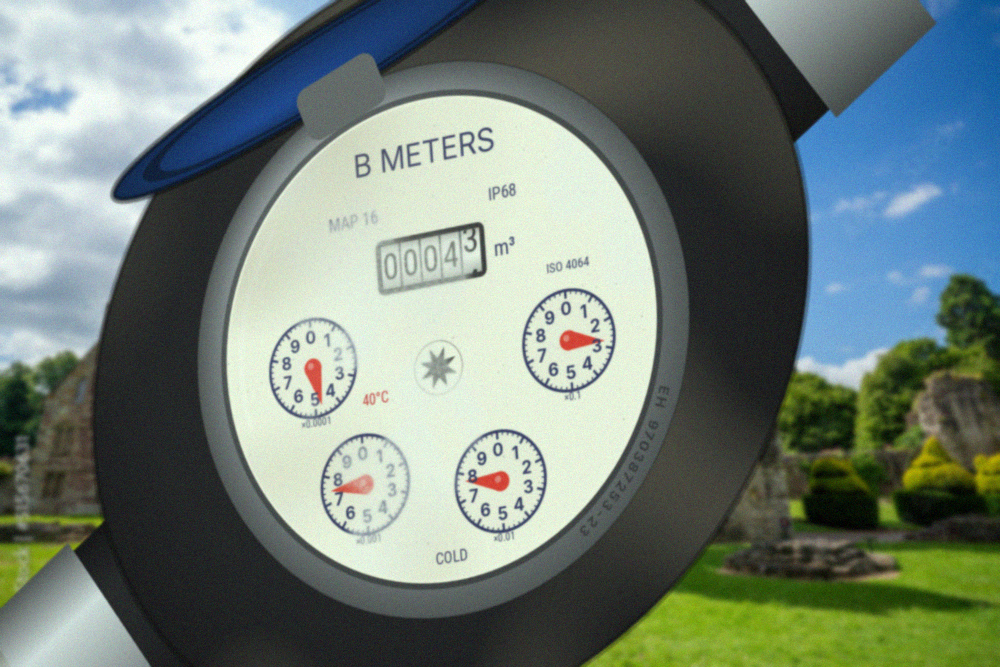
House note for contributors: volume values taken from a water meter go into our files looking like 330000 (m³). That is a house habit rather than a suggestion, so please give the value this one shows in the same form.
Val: 43.2774 (m³)
